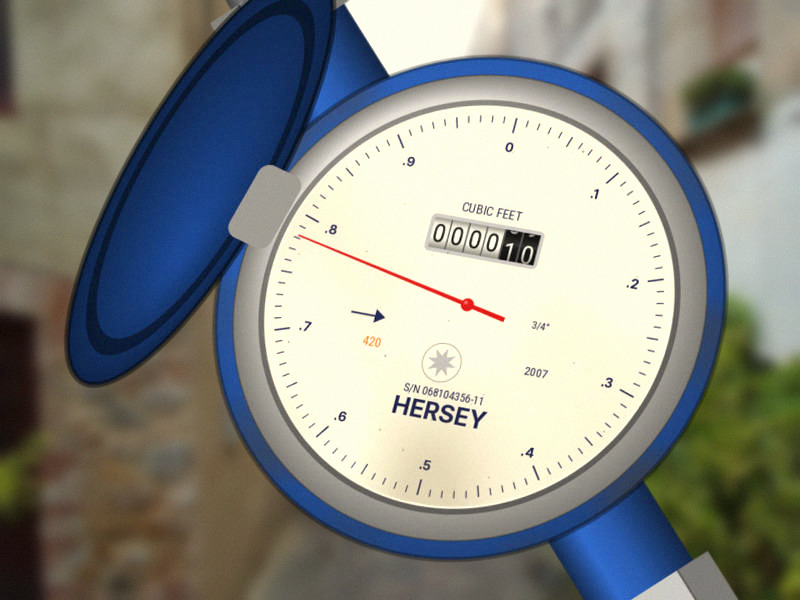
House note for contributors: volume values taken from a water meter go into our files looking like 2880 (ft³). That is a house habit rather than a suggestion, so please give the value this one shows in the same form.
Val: 9.78 (ft³)
